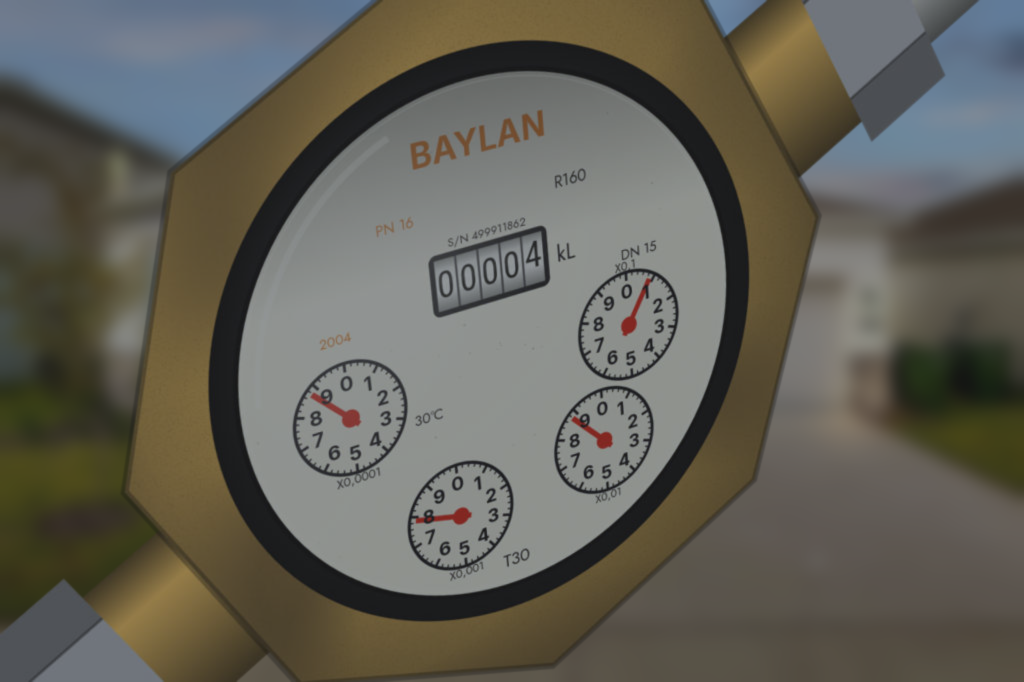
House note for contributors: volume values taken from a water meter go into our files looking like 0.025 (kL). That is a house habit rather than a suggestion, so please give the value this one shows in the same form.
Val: 4.0878 (kL)
